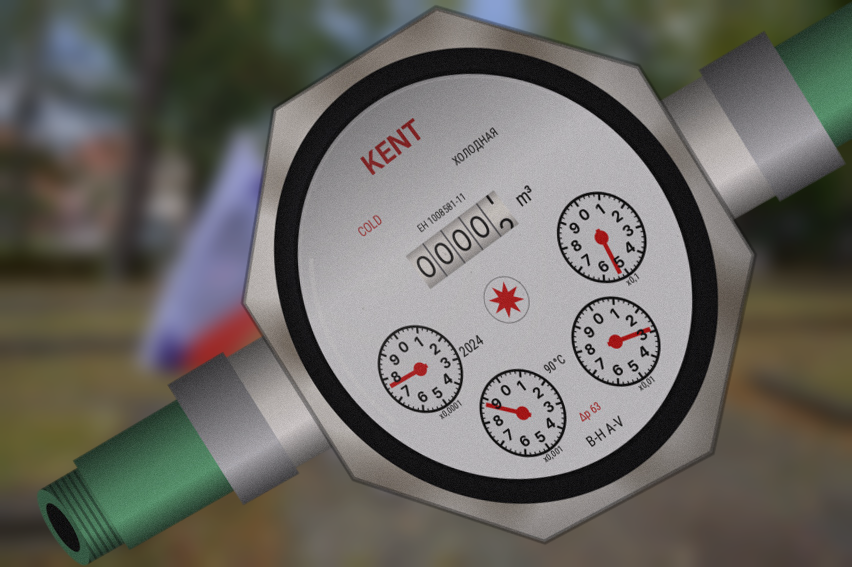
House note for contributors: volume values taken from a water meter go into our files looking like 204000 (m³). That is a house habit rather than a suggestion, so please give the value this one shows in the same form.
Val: 1.5287 (m³)
